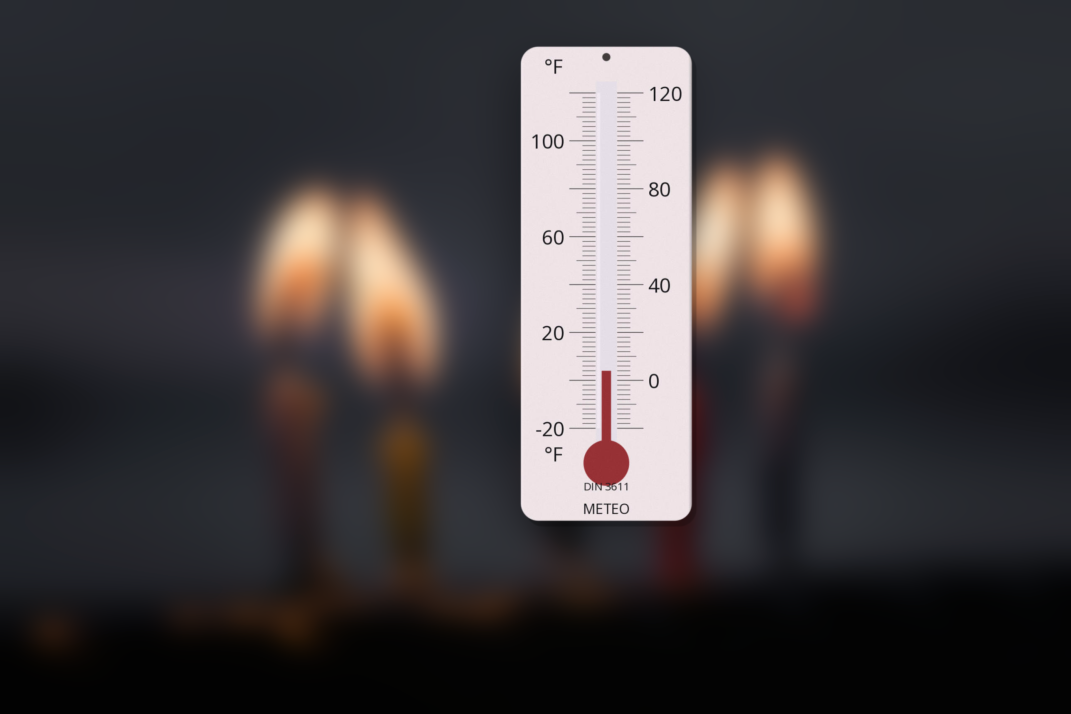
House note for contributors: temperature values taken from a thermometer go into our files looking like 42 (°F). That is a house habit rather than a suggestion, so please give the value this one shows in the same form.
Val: 4 (°F)
